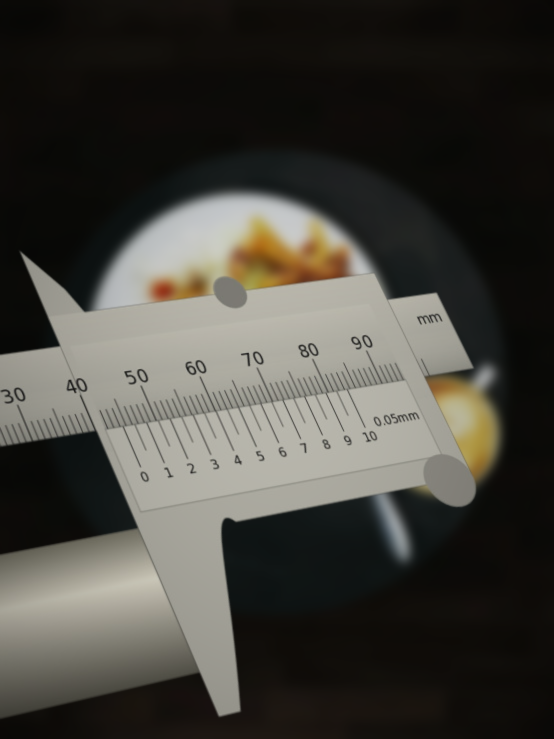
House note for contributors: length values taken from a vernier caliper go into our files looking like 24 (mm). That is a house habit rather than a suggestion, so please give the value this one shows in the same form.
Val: 44.5 (mm)
